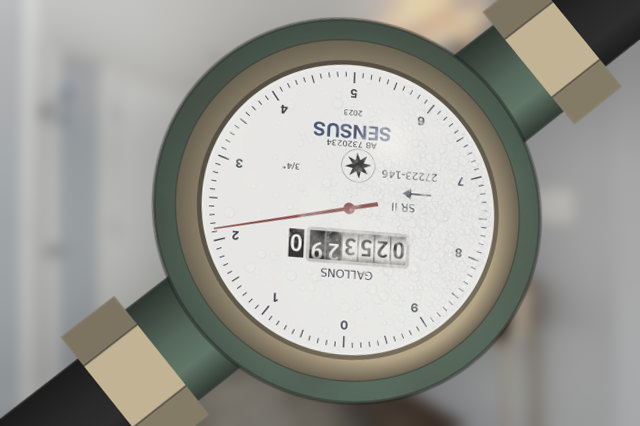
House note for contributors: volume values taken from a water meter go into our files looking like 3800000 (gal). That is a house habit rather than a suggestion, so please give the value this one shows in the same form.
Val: 253292.1 (gal)
